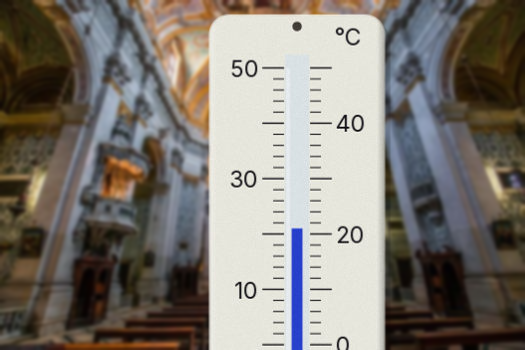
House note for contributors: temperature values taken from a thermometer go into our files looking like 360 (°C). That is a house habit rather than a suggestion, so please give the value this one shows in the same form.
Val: 21 (°C)
